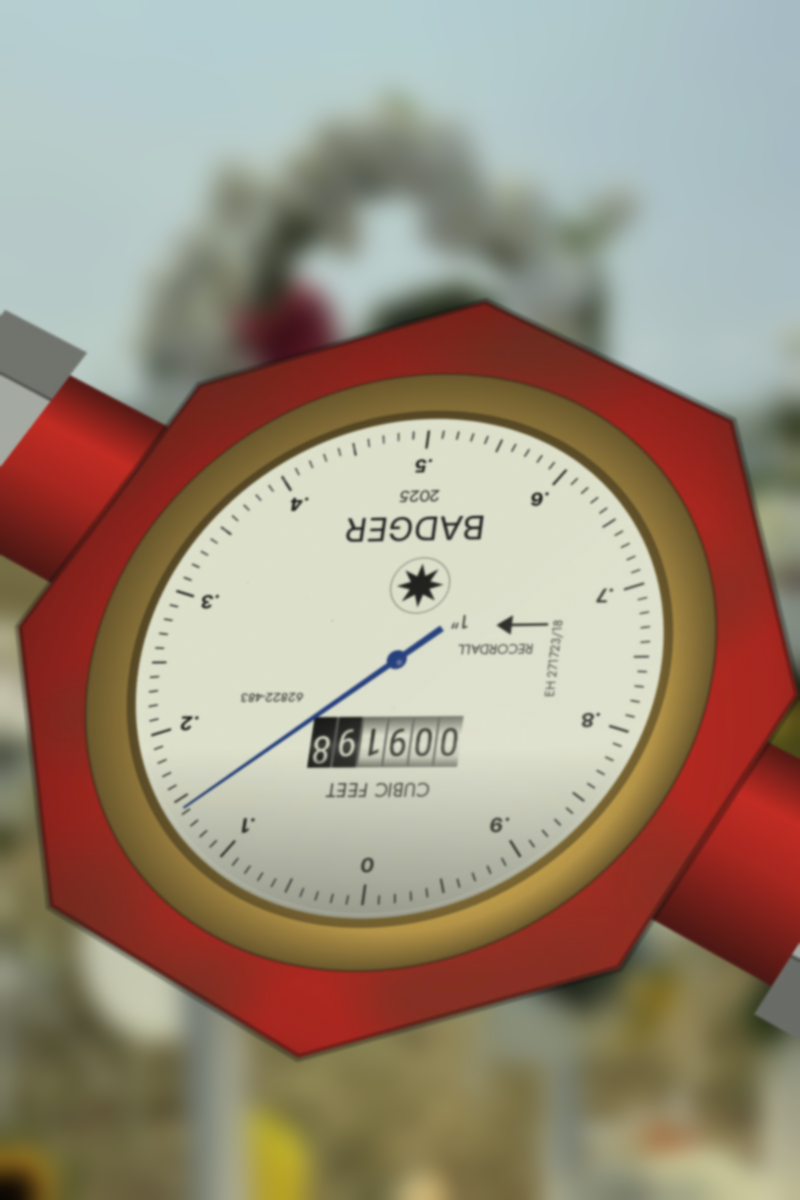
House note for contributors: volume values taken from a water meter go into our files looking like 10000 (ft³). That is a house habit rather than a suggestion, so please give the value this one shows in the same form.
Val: 9198.14 (ft³)
